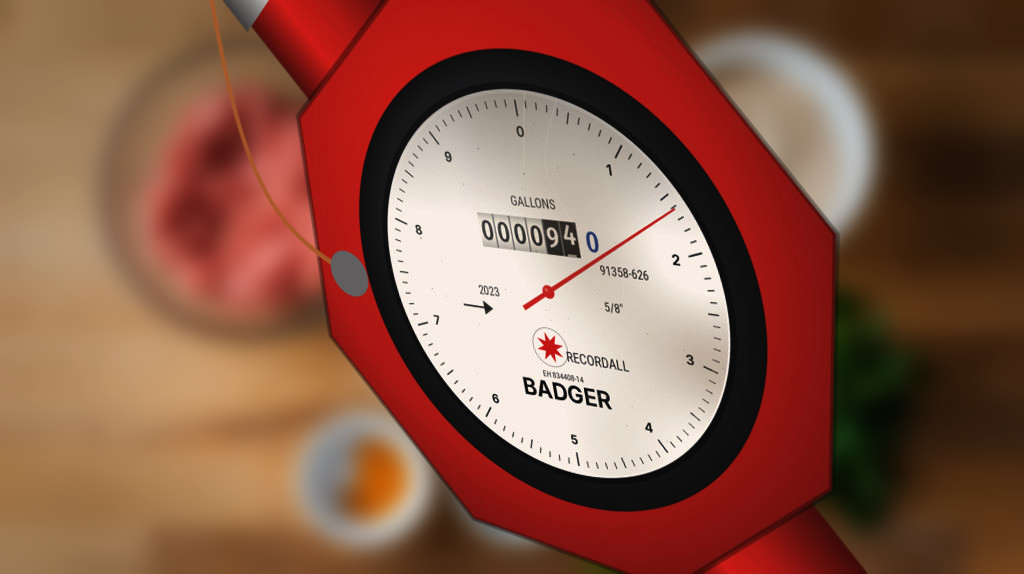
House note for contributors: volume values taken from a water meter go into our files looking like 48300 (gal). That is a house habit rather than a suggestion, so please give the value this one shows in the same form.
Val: 941.6 (gal)
